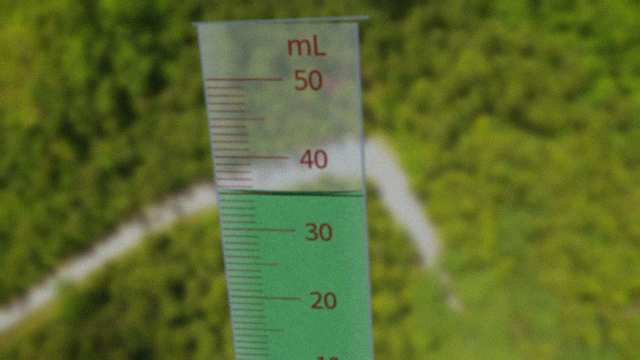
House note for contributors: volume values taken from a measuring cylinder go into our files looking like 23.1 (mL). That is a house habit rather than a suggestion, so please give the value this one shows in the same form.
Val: 35 (mL)
